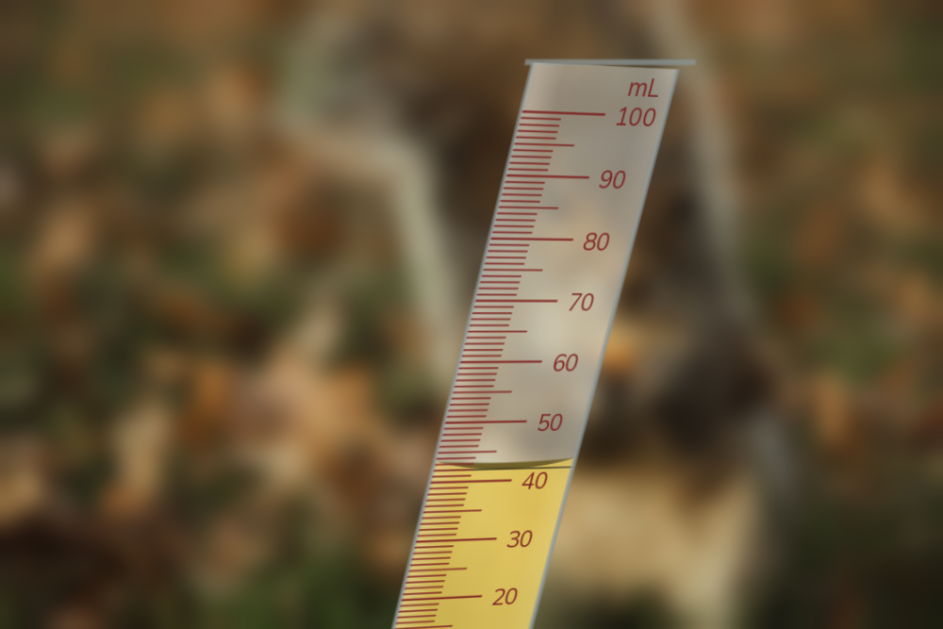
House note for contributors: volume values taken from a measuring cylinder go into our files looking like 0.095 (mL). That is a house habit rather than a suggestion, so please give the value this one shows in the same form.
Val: 42 (mL)
